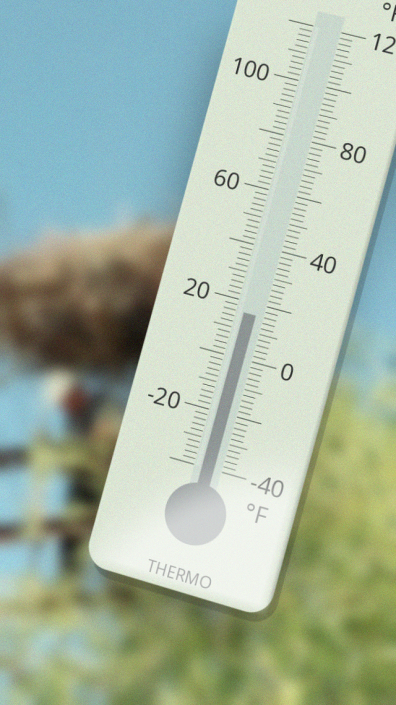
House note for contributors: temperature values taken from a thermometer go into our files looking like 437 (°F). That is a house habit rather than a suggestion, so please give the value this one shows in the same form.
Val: 16 (°F)
